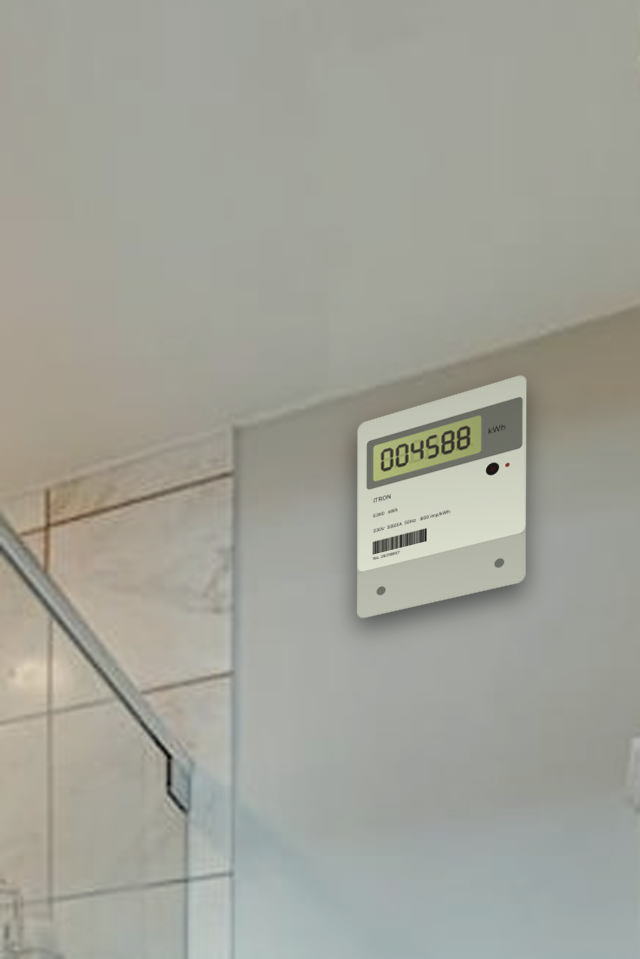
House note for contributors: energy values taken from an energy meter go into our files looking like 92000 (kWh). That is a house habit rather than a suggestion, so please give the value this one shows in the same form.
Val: 4588 (kWh)
